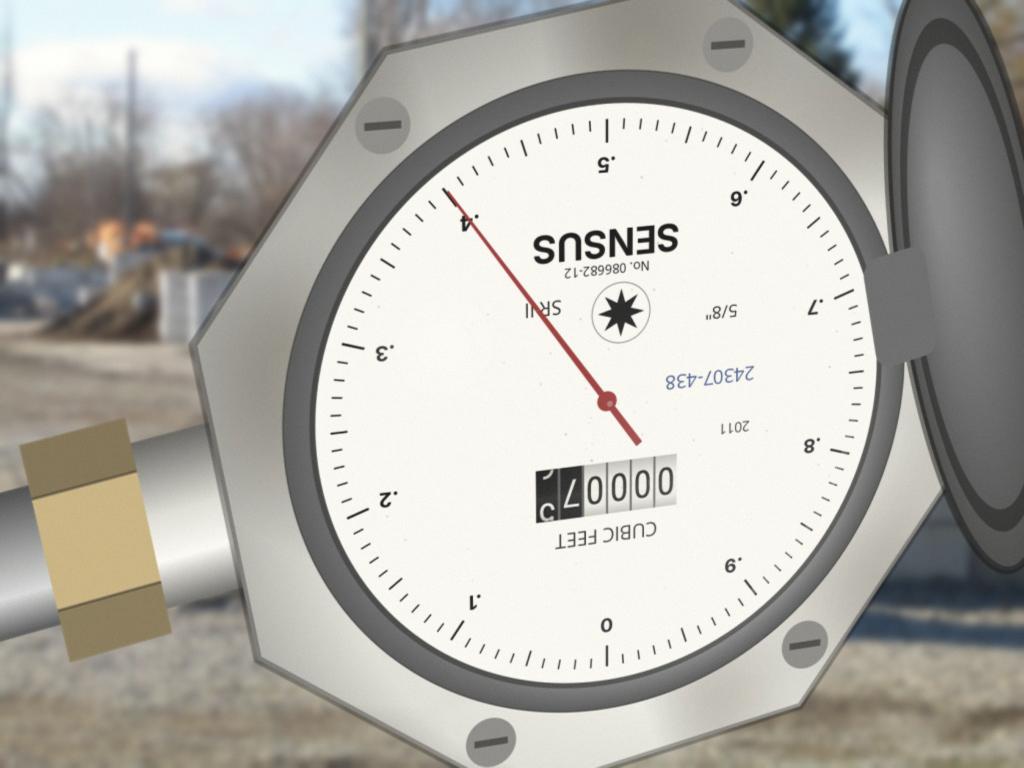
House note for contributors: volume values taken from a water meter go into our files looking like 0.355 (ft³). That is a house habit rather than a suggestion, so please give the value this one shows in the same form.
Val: 75.40 (ft³)
